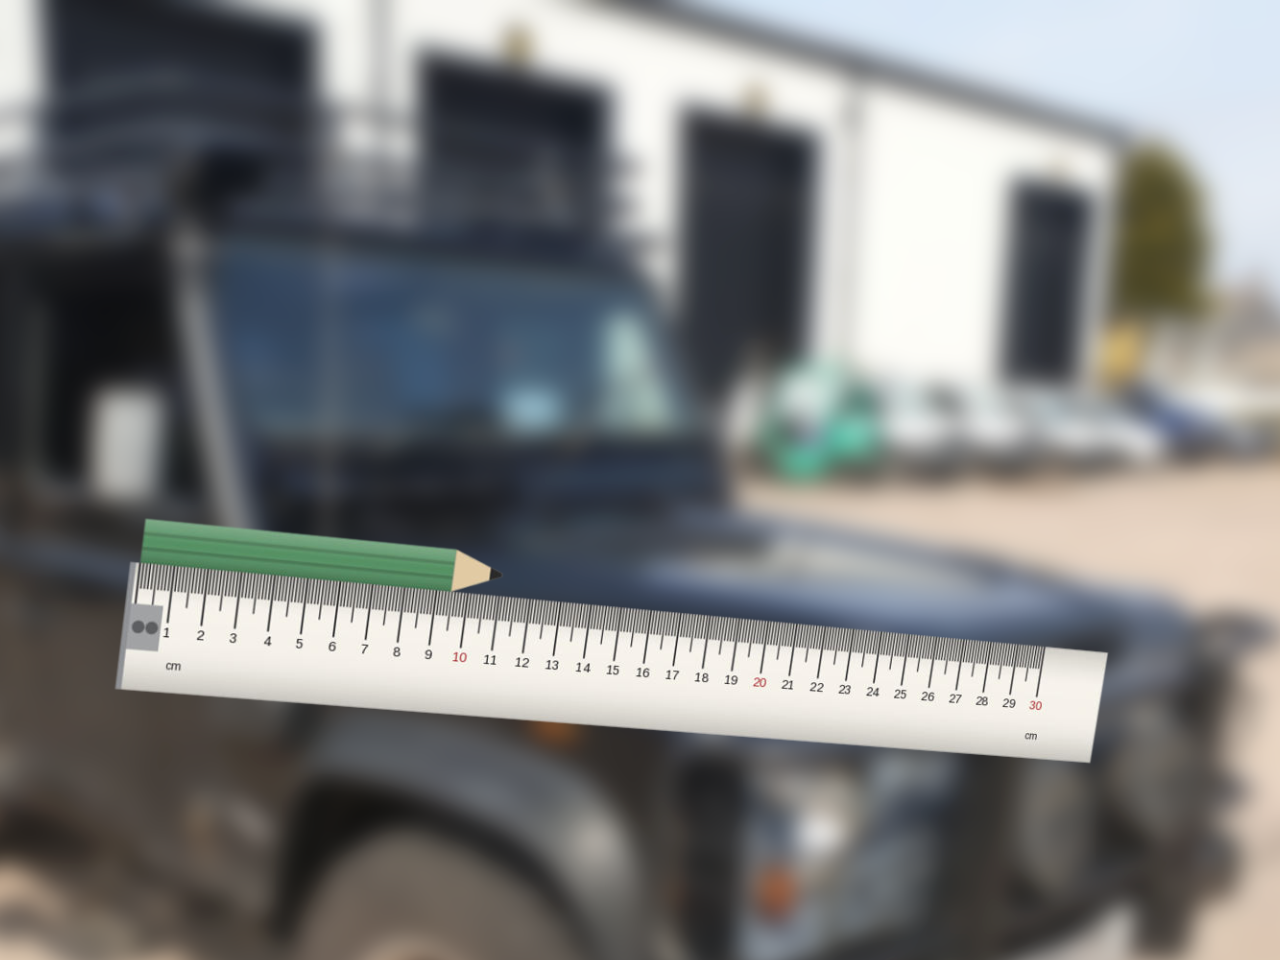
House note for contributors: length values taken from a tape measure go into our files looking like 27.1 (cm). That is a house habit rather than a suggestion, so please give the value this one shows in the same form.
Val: 11 (cm)
